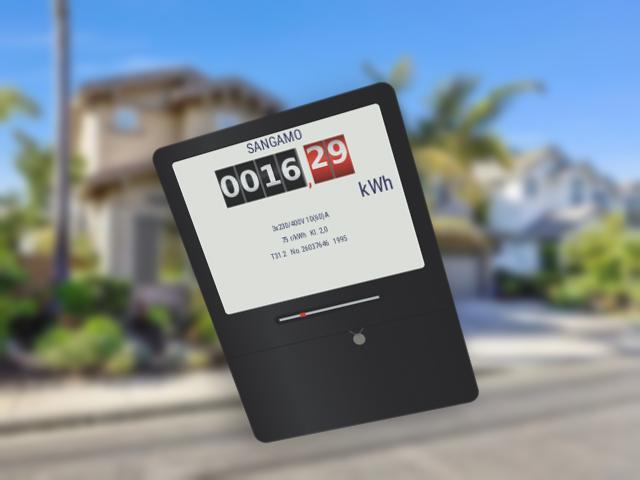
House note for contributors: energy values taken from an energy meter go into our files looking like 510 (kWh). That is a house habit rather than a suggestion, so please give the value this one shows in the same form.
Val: 16.29 (kWh)
